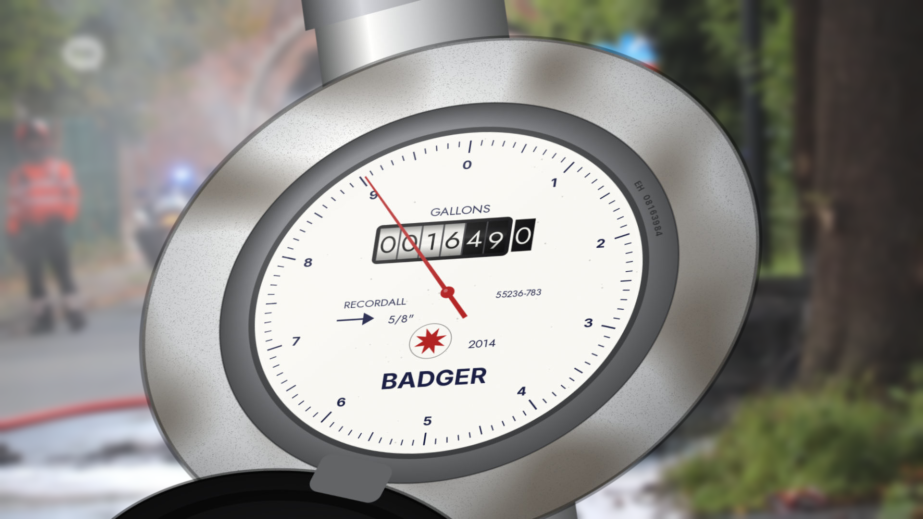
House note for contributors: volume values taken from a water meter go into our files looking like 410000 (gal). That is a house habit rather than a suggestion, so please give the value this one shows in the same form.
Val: 16489.0 (gal)
